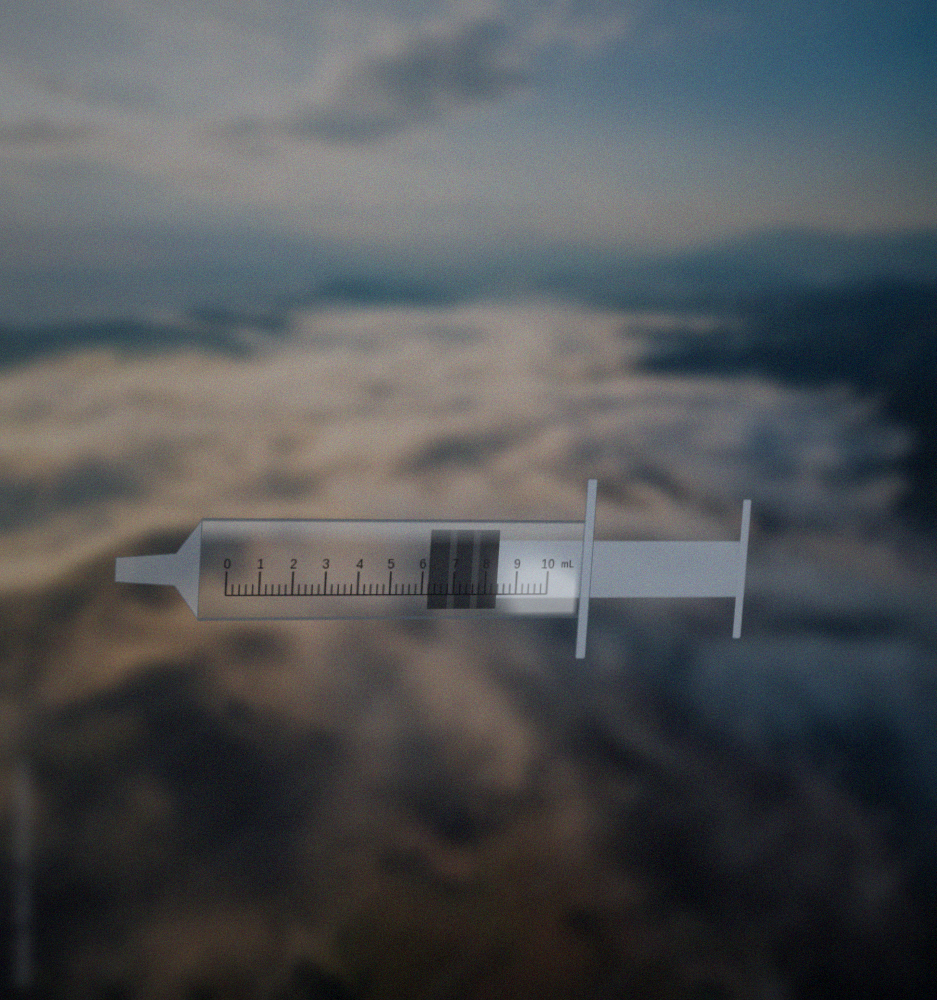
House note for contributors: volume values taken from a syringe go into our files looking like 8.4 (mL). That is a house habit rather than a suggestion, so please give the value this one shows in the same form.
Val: 6.2 (mL)
